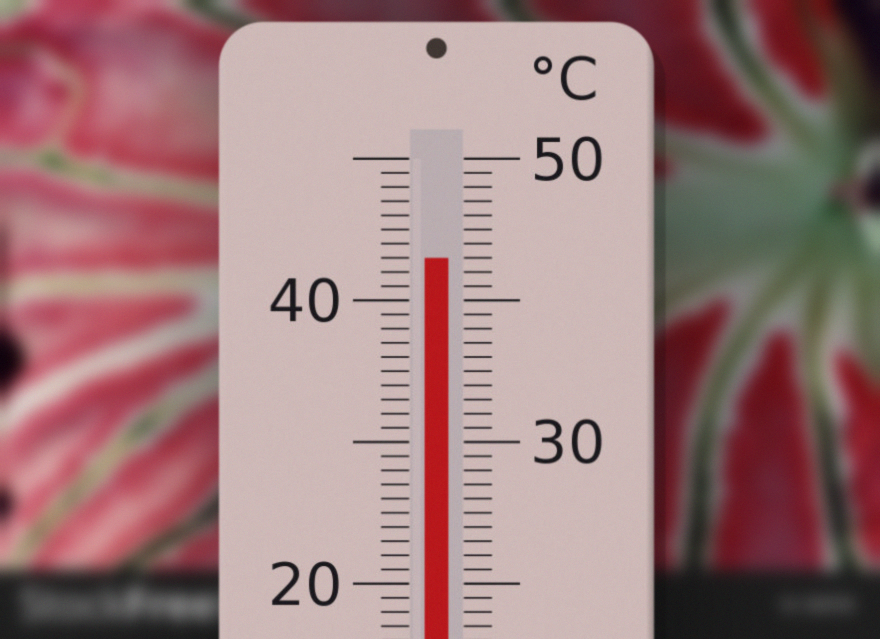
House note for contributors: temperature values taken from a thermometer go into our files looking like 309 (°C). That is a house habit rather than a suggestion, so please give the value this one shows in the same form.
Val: 43 (°C)
